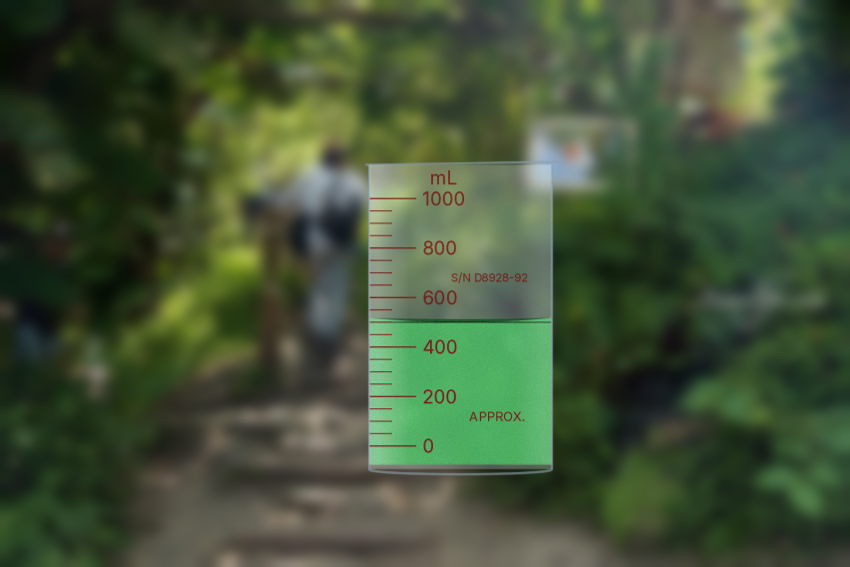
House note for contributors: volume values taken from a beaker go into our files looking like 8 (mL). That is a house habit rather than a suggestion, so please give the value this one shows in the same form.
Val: 500 (mL)
